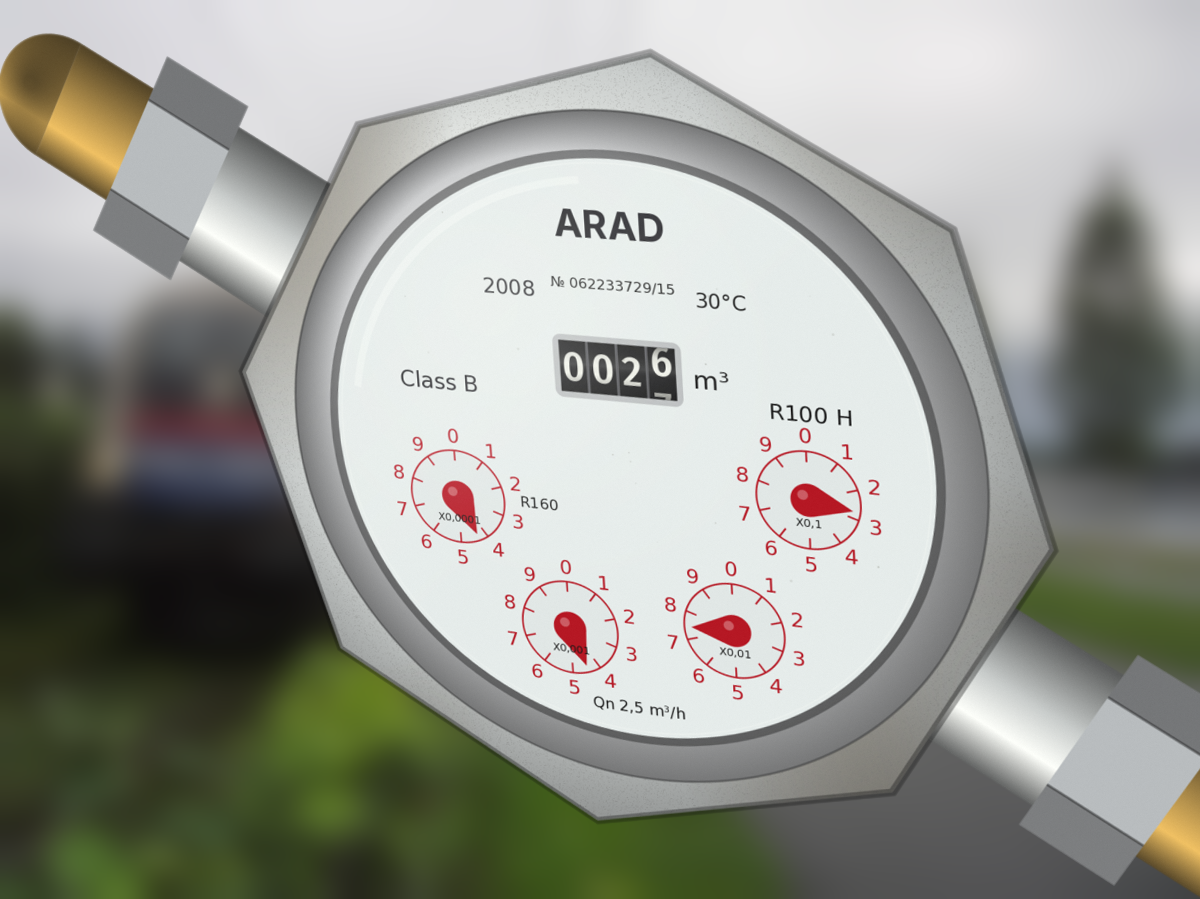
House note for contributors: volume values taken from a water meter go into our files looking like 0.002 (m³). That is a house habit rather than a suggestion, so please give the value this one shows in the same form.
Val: 26.2744 (m³)
